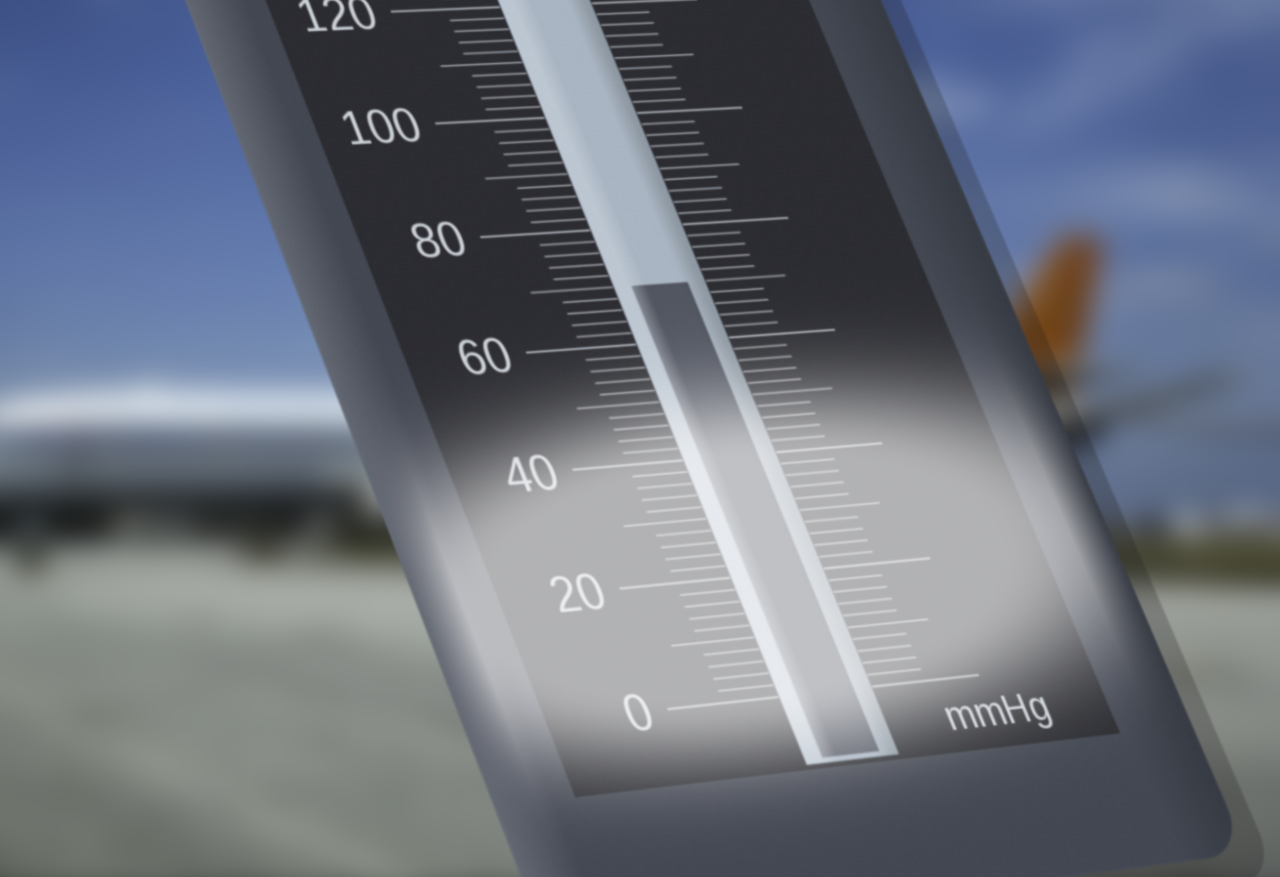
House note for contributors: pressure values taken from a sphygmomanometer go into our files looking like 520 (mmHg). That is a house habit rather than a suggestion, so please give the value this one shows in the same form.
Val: 70 (mmHg)
